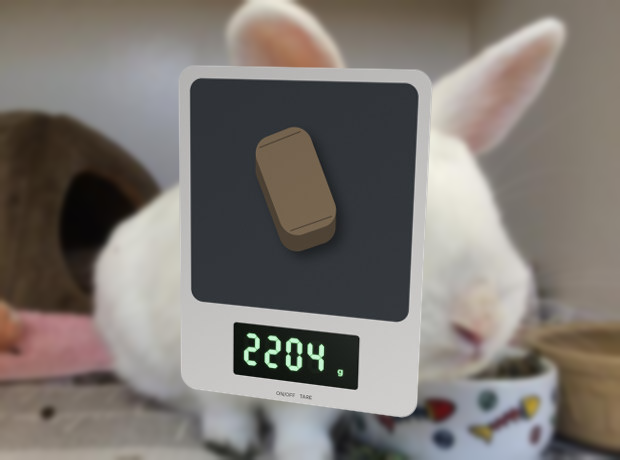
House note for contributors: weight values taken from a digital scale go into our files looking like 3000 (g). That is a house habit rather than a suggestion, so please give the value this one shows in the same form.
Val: 2204 (g)
